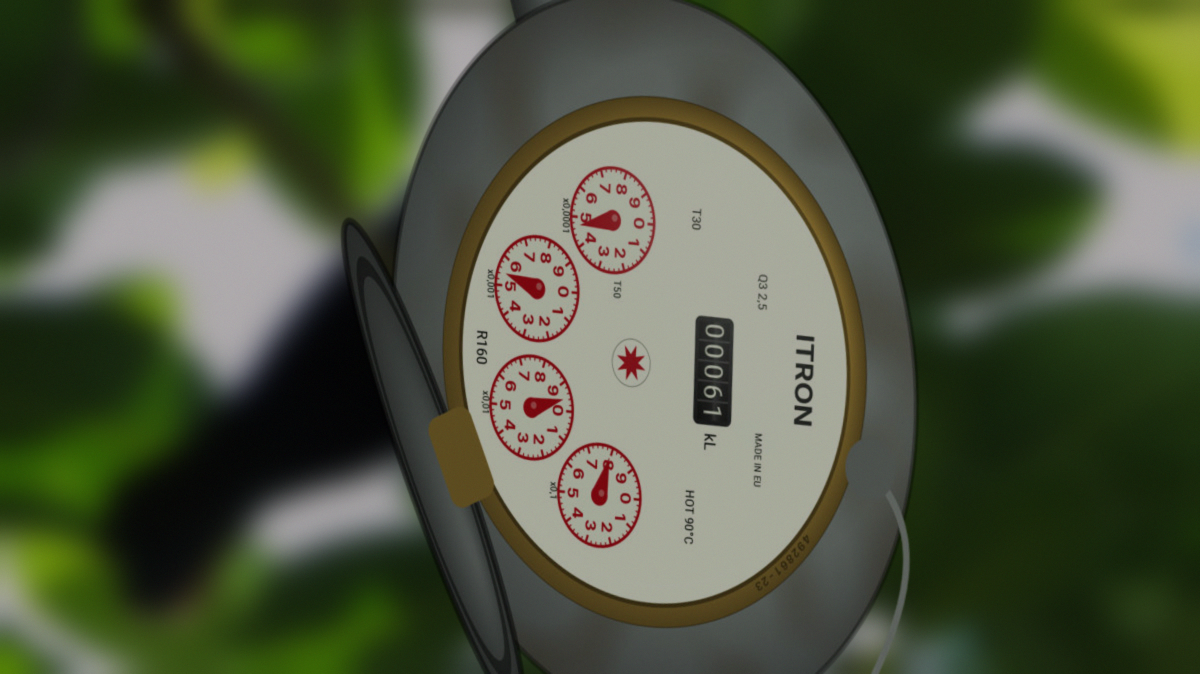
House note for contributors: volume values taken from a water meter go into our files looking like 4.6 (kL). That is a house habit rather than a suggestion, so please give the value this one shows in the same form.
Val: 61.7954 (kL)
